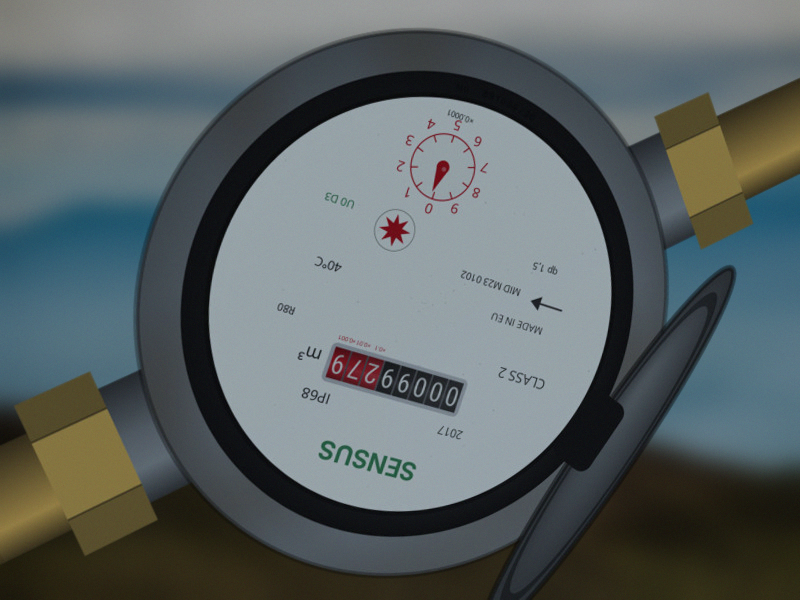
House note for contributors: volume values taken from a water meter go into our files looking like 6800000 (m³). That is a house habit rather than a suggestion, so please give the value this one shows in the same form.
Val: 99.2790 (m³)
